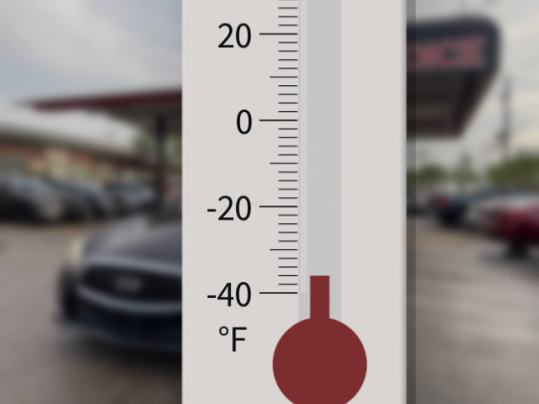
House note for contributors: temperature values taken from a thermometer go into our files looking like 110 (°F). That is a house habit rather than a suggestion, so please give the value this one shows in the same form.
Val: -36 (°F)
